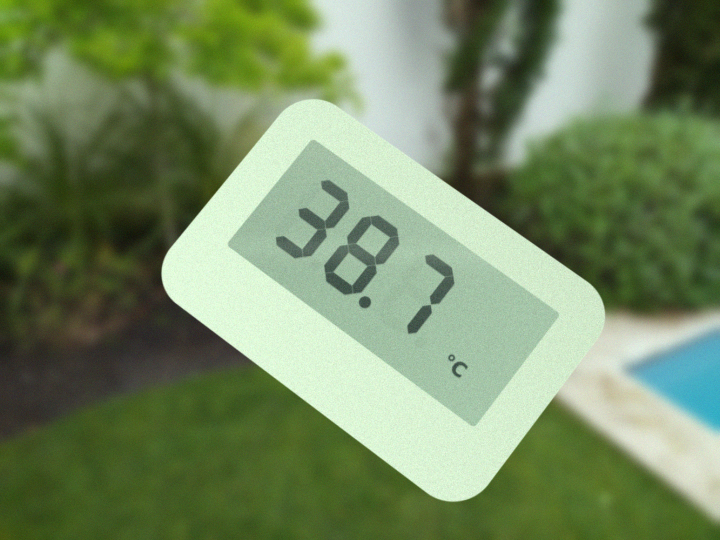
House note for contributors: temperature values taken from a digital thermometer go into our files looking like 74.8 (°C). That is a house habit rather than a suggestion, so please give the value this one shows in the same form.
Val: 38.7 (°C)
